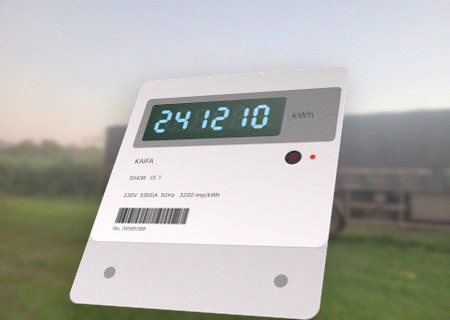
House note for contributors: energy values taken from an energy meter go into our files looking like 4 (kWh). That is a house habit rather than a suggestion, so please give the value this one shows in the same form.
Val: 241210 (kWh)
